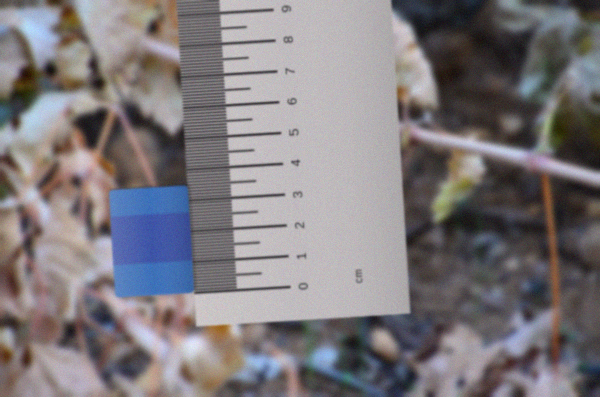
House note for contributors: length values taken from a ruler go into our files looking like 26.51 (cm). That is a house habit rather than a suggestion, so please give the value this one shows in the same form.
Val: 3.5 (cm)
